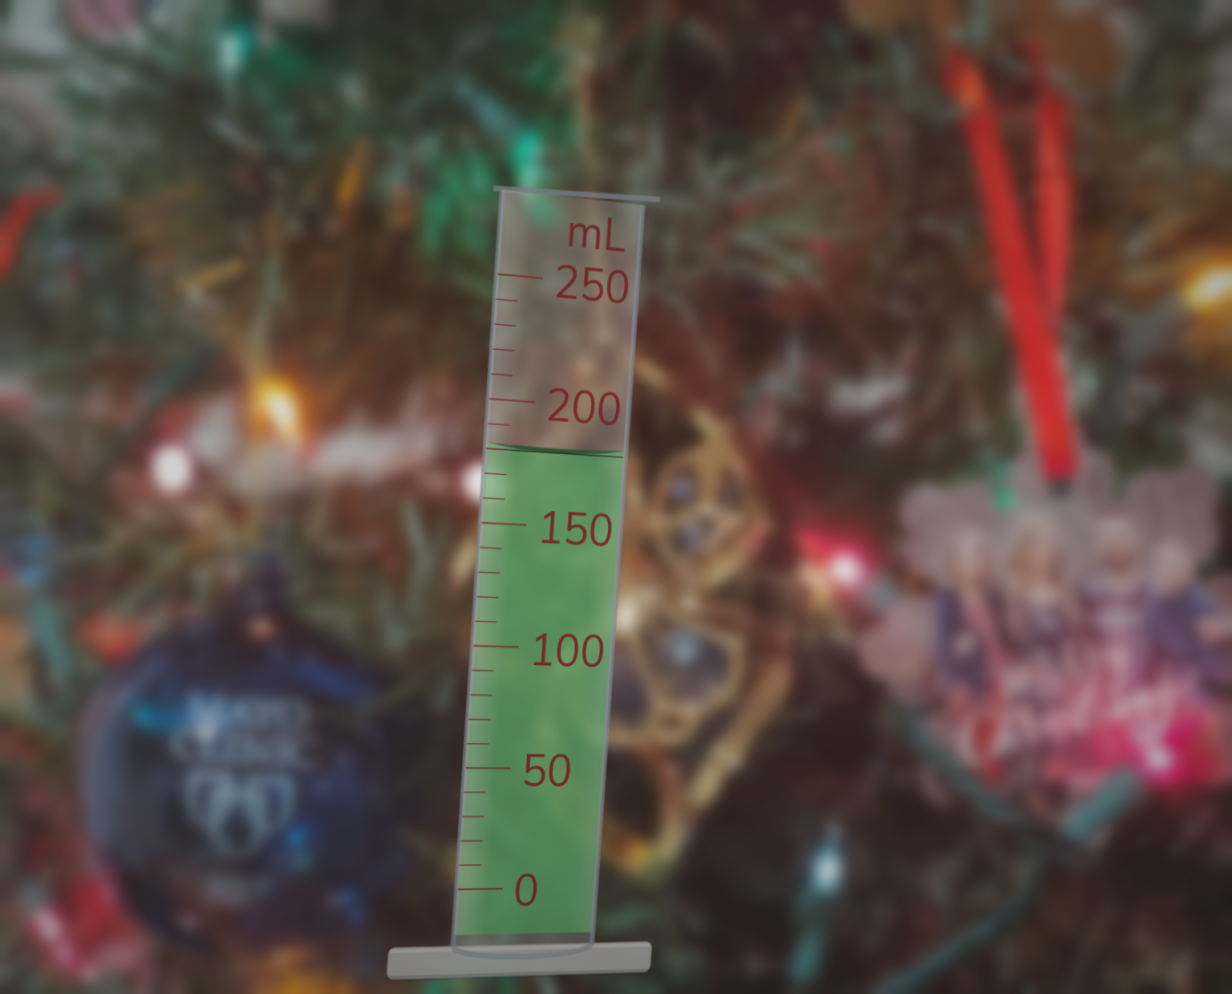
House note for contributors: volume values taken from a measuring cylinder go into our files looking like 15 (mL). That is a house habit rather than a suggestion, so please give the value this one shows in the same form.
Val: 180 (mL)
